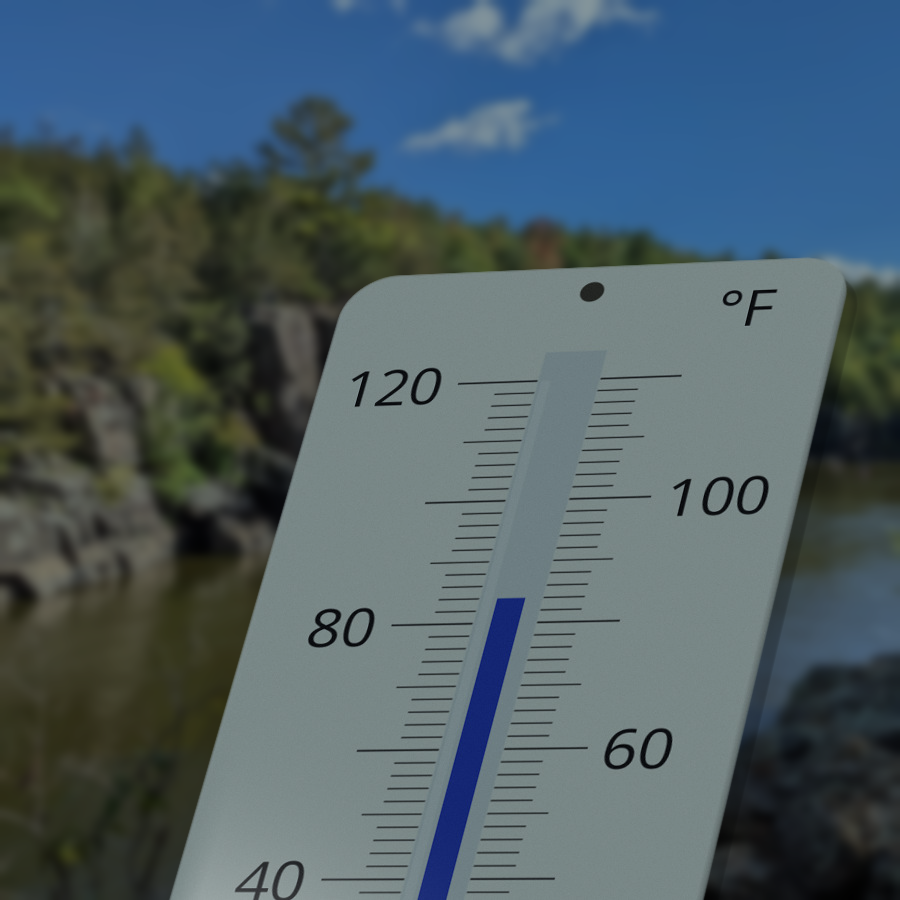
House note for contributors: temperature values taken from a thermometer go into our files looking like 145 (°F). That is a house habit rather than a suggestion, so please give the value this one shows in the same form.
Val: 84 (°F)
